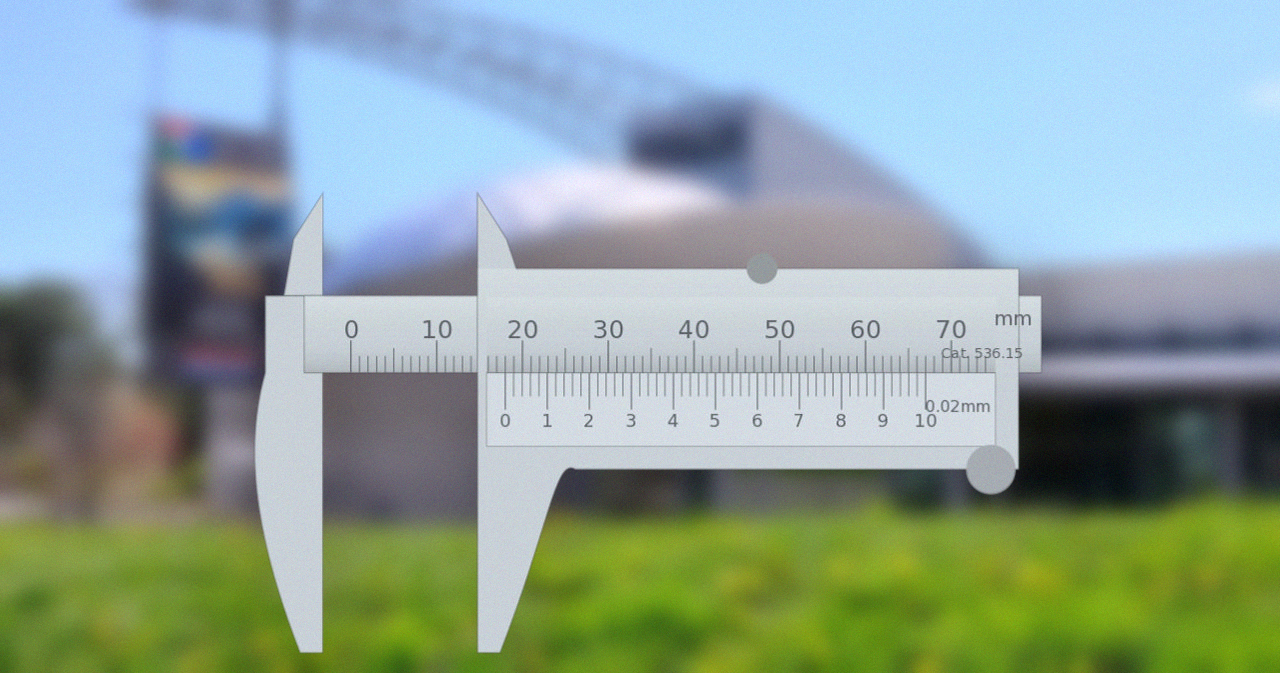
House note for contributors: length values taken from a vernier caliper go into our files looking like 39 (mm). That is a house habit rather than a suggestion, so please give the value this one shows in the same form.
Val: 18.0 (mm)
